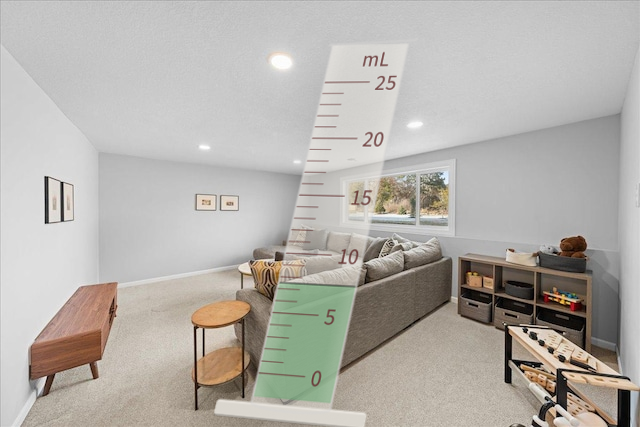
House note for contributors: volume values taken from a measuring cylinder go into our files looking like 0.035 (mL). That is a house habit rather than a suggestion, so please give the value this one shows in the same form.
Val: 7.5 (mL)
